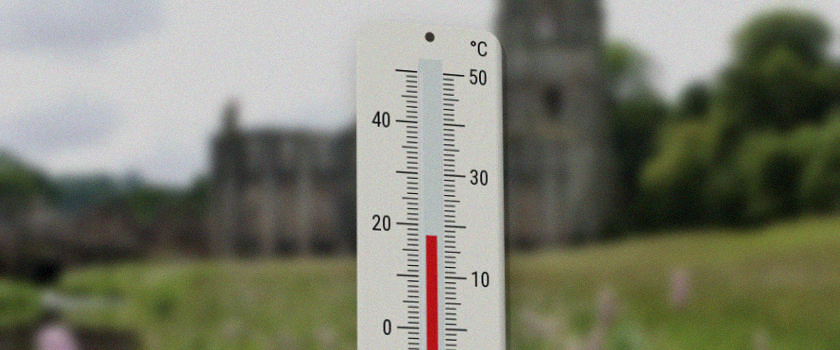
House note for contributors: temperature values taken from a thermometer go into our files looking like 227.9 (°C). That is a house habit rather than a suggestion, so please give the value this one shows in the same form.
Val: 18 (°C)
